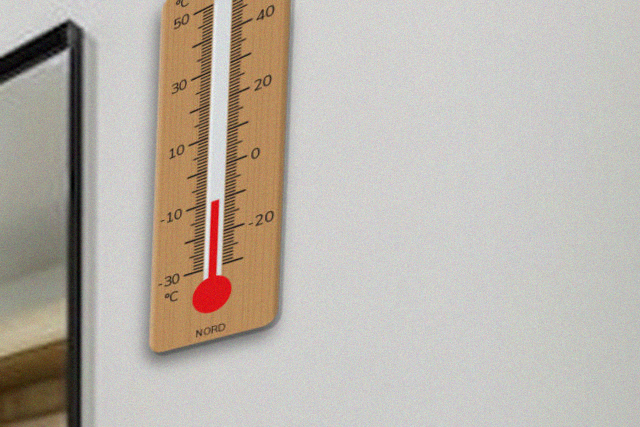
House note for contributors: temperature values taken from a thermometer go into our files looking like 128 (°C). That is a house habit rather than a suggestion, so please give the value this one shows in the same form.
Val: -10 (°C)
